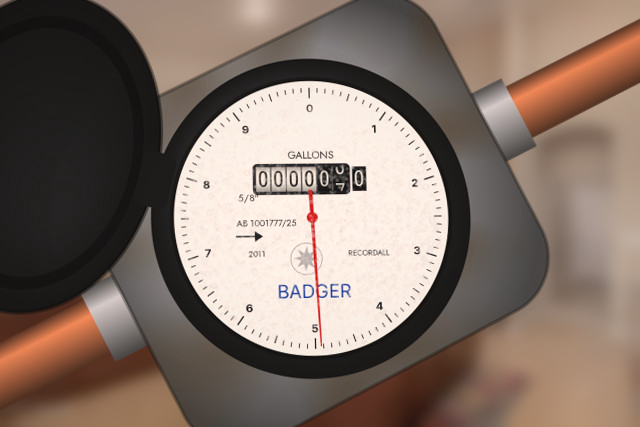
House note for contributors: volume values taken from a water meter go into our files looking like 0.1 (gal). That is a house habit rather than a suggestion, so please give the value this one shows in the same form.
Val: 64.9 (gal)
